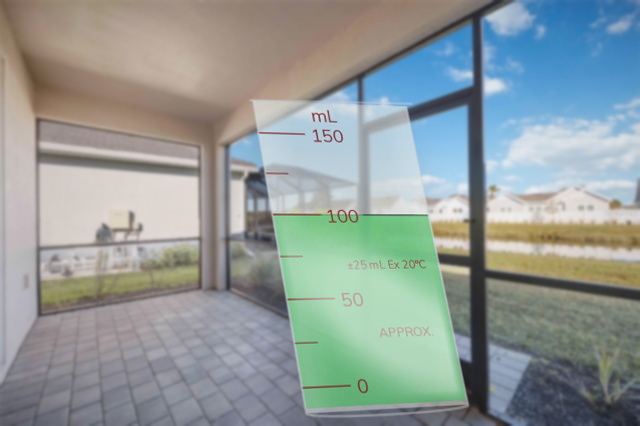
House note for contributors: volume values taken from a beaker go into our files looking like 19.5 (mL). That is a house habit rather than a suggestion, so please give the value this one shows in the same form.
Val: 100 (mL)
